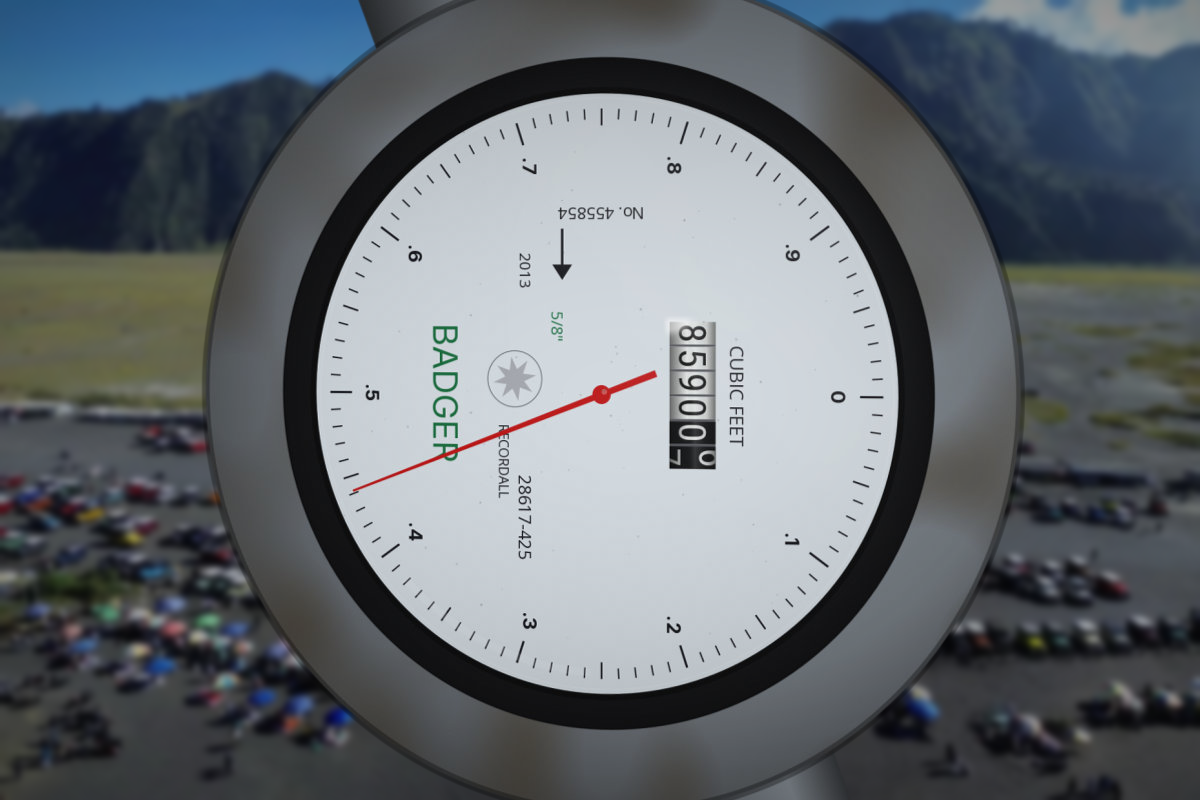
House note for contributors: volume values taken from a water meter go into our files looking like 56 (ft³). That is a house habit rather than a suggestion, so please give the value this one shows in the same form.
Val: 859006.44 (ft³)
